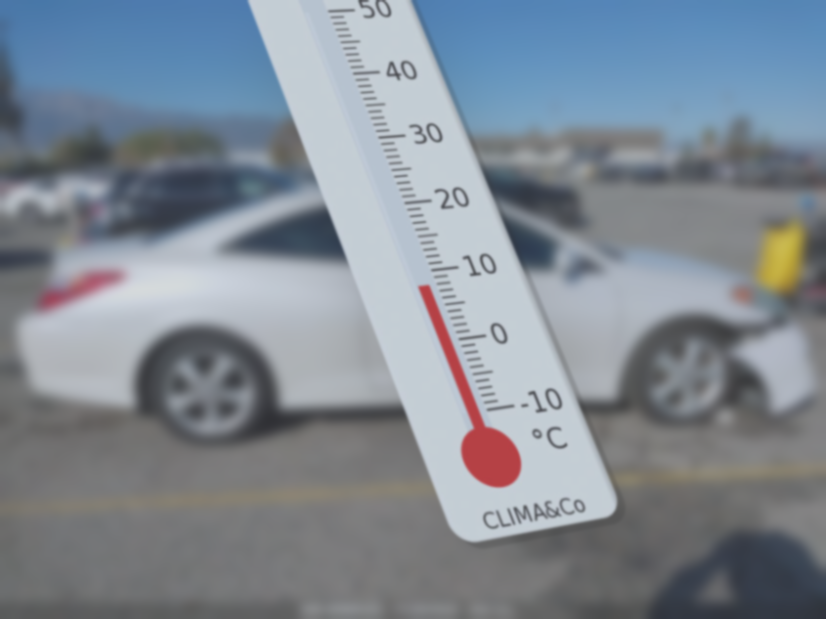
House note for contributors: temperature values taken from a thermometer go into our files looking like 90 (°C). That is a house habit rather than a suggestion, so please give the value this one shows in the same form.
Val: 8 (°C)
